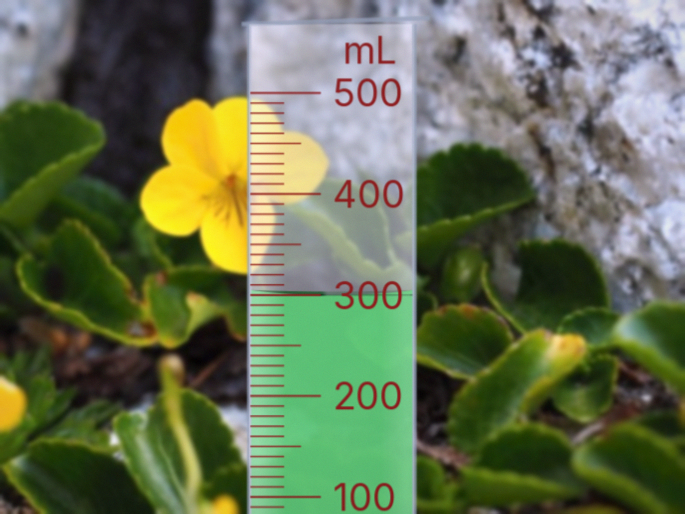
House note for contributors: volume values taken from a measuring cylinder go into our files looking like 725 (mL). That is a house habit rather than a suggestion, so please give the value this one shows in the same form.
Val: 300 (mL)
